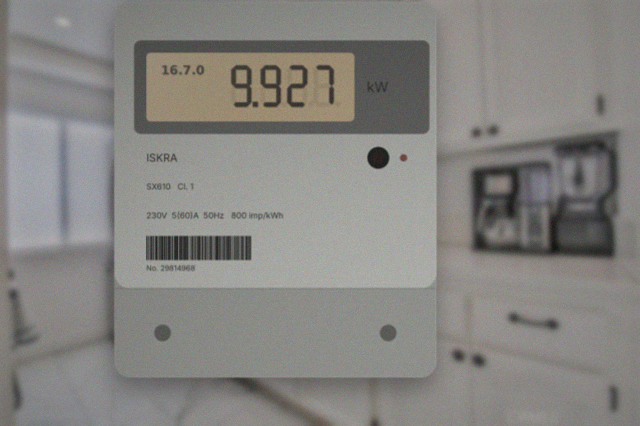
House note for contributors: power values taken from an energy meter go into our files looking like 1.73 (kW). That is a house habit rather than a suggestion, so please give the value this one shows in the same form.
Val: 9.927 (kW)
